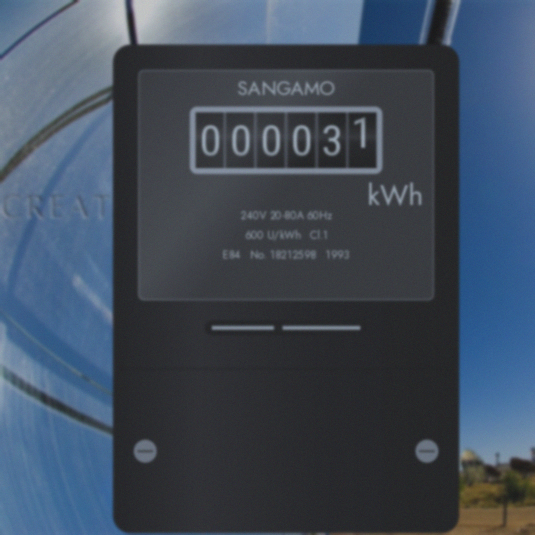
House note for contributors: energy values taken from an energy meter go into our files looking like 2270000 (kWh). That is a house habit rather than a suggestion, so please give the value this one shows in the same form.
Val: 31 (kWh)
